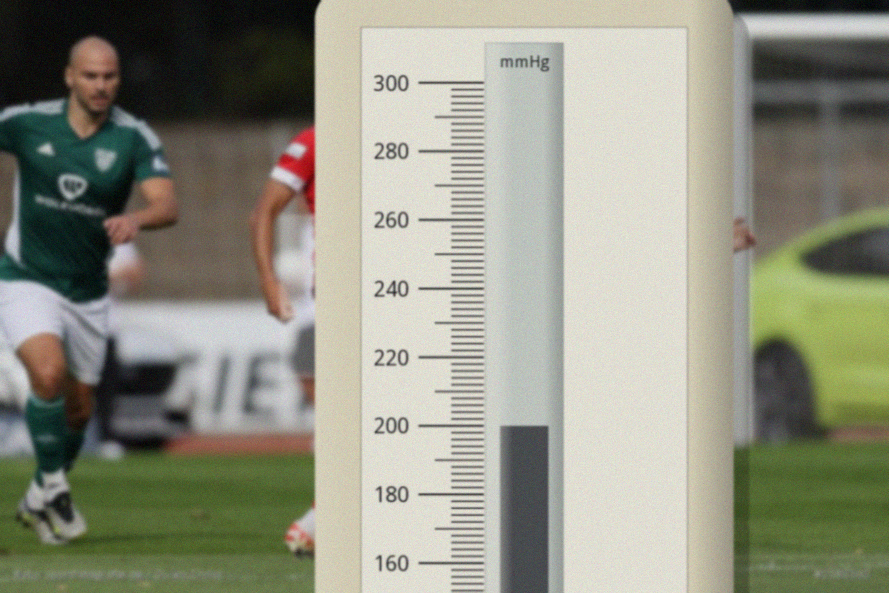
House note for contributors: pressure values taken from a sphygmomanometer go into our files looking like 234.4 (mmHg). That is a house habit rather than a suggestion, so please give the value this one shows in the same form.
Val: 200 (mmHg)
